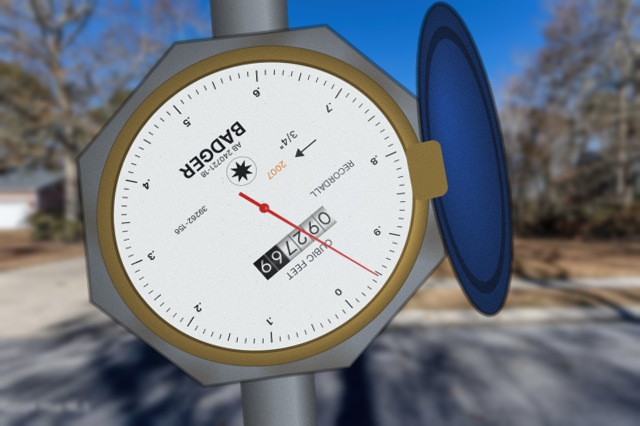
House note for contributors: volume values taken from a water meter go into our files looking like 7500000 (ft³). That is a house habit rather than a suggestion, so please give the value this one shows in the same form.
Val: 92768.95 (ft³)
